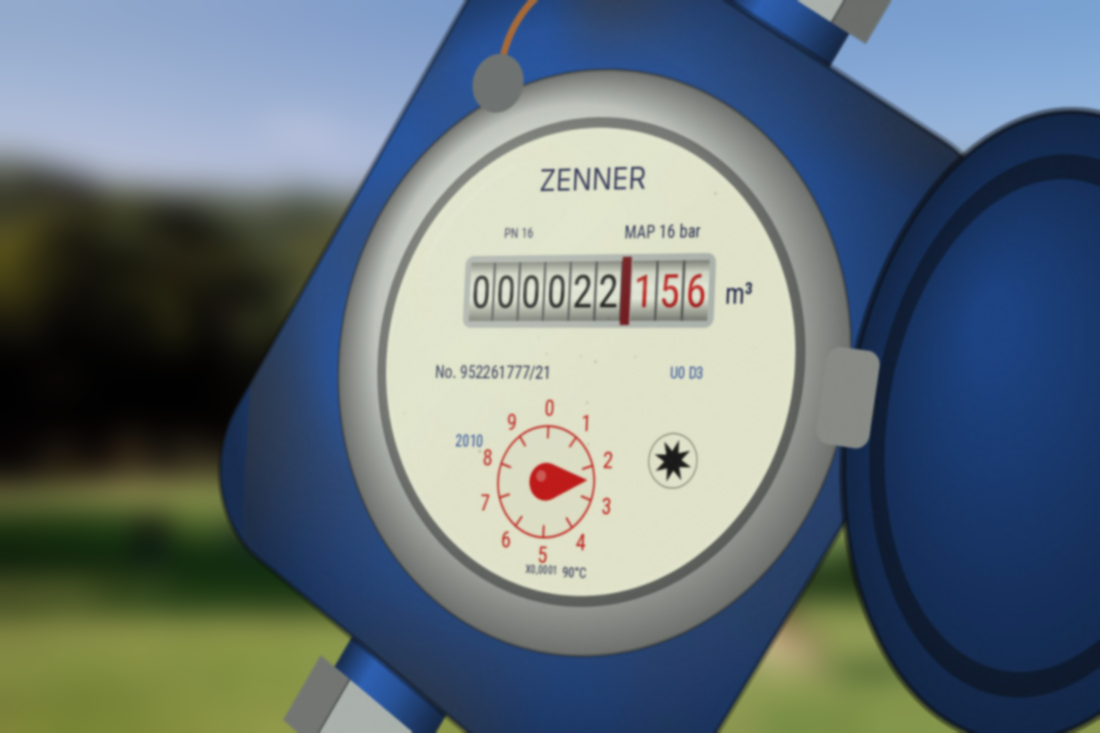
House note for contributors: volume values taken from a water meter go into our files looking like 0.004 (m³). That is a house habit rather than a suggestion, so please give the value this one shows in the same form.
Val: 22.1562 (m³)
